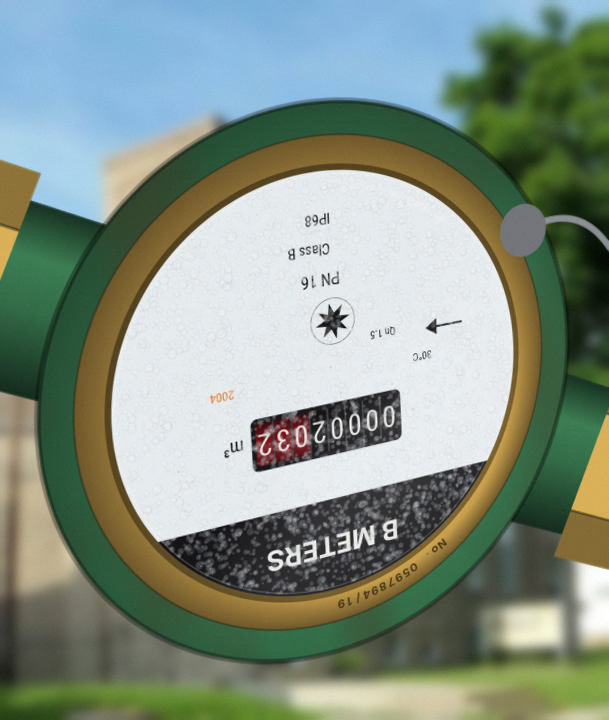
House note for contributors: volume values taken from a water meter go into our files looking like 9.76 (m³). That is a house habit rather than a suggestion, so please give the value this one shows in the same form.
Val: 2.032 (m³)
